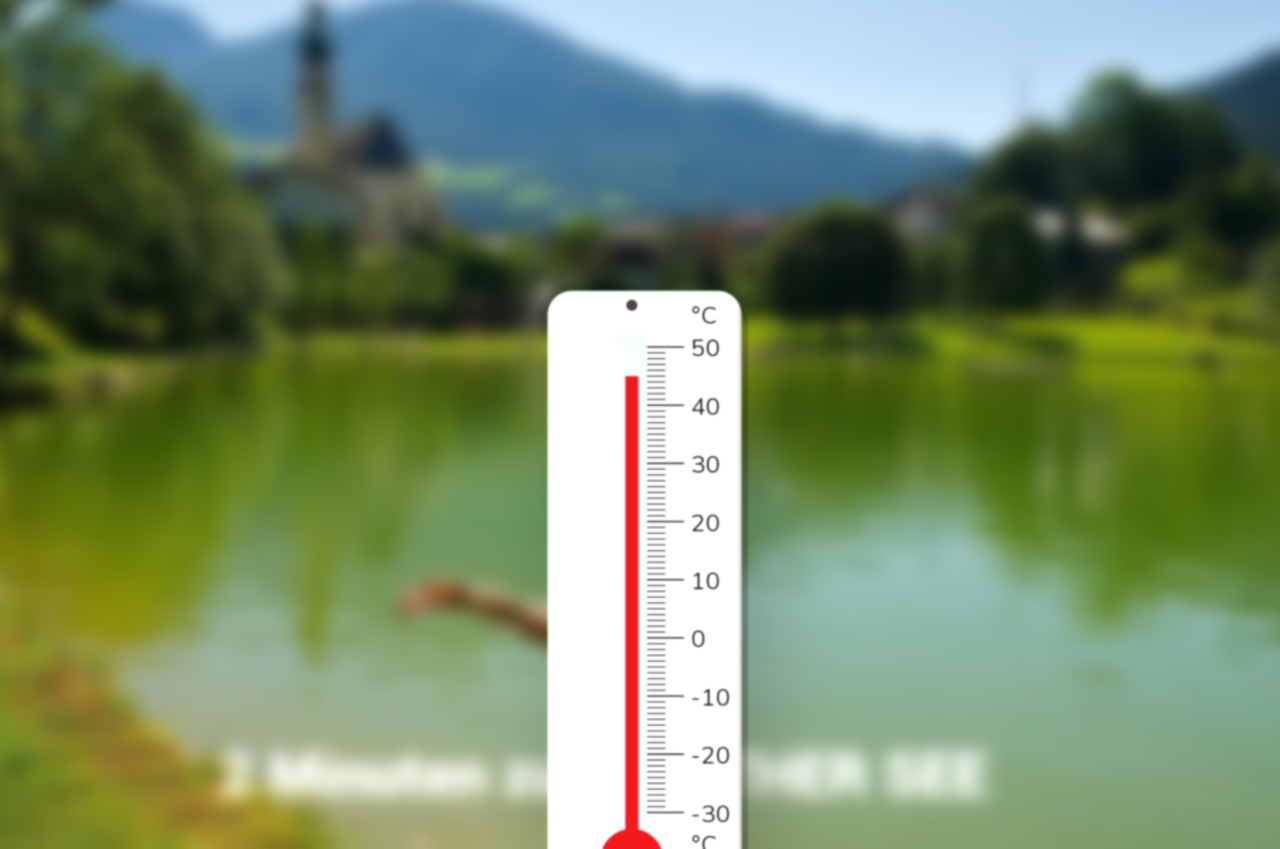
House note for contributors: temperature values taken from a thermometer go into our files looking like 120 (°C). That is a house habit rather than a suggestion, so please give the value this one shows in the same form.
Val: 45 (°C)
